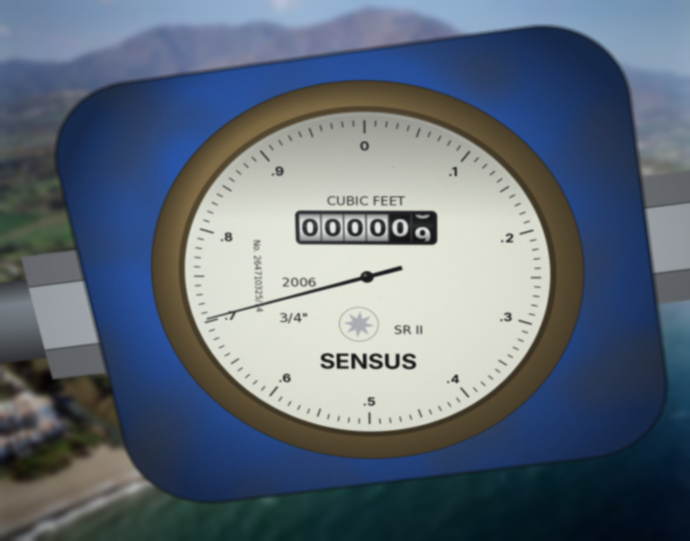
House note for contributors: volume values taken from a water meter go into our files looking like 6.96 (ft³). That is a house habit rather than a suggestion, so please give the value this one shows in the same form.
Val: 8.70 (ft³)
